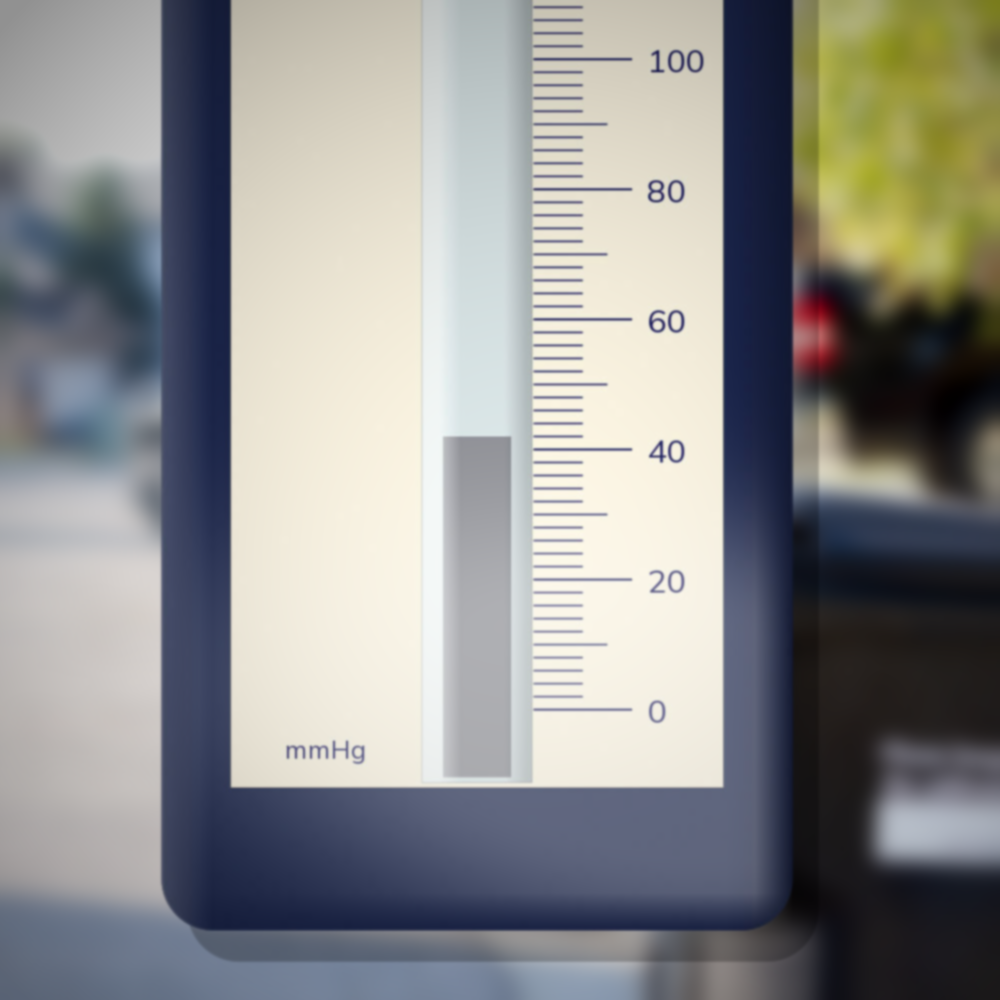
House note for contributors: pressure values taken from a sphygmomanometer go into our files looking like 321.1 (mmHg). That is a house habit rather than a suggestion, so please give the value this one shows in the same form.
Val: 42 (mmHg)
